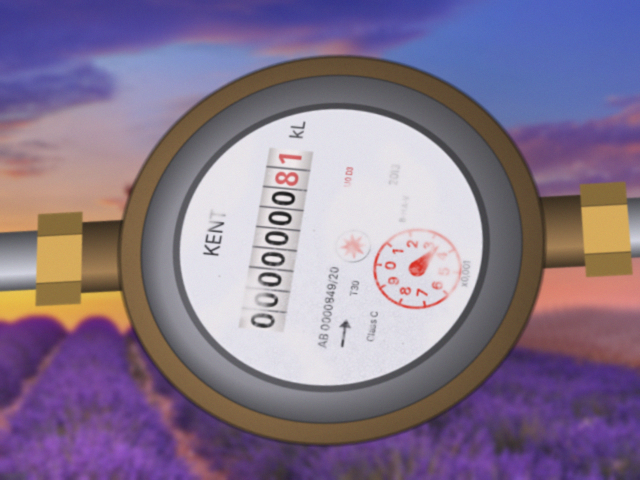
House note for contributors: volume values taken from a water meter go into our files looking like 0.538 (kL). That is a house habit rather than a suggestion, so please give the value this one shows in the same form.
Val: 0.813 (kL)
